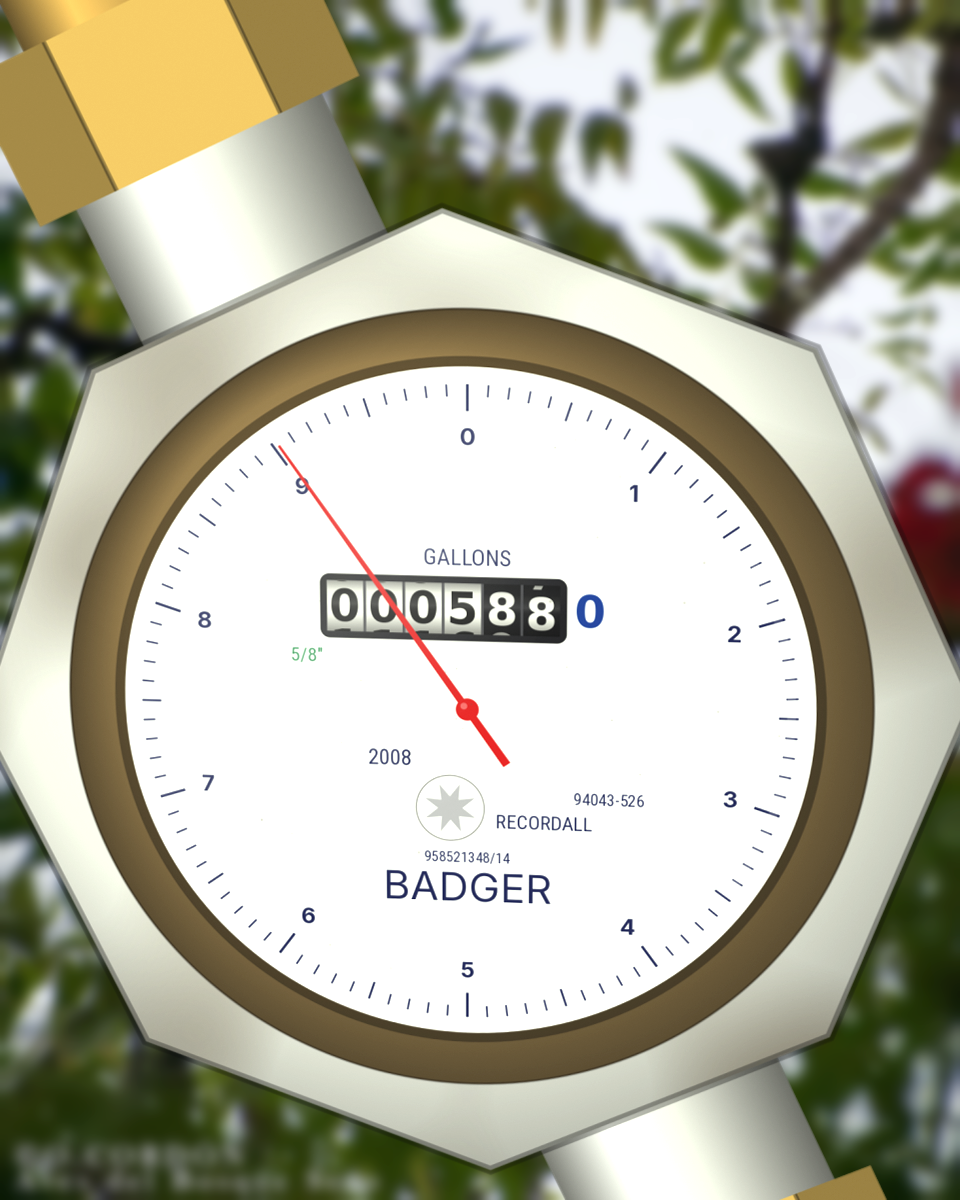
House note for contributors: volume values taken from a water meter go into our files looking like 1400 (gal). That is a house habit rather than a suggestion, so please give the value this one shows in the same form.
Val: 5879.0 (gal)
